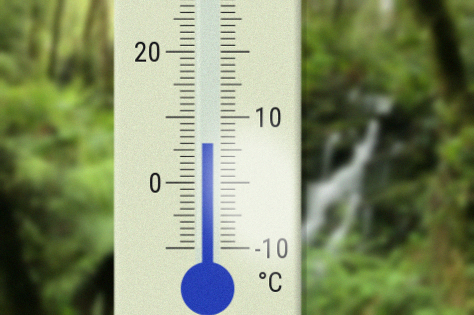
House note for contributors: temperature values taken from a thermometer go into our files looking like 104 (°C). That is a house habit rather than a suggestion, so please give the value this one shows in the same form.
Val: 6 (°C)
